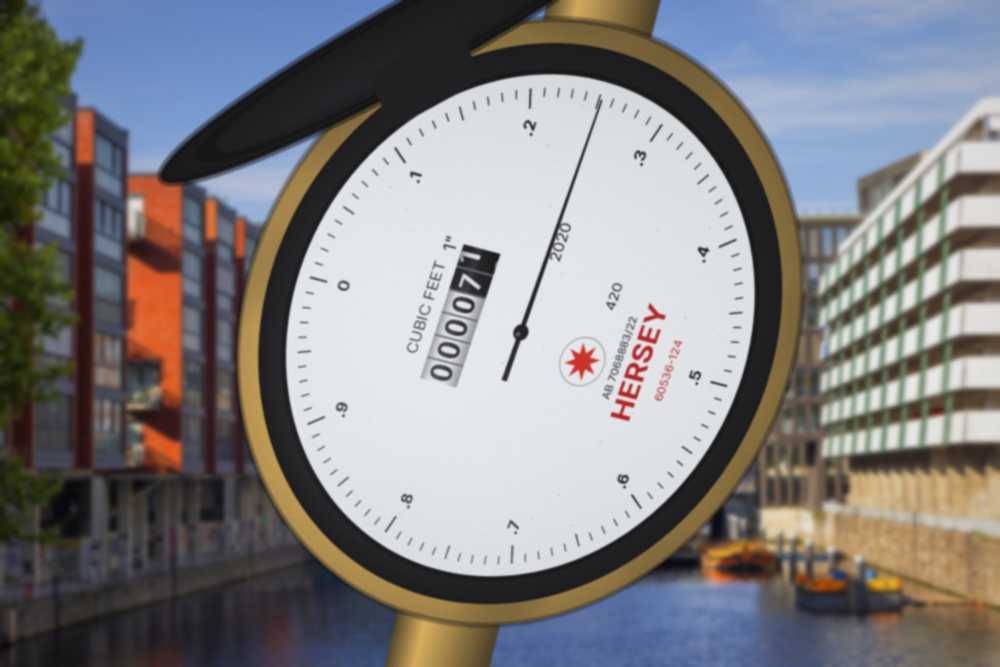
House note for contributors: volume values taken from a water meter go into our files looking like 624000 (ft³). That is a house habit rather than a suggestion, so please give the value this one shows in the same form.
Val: 71.25 (ft³)
